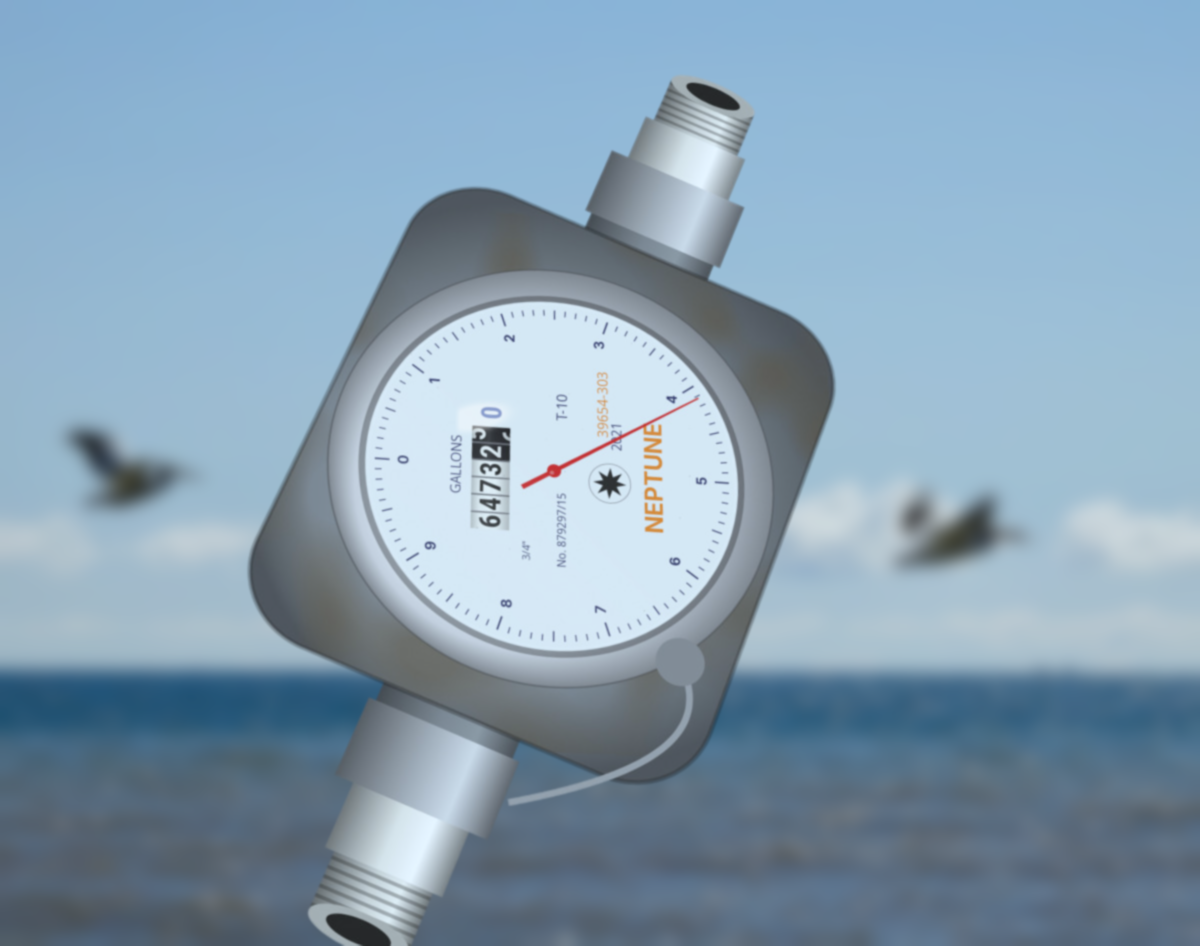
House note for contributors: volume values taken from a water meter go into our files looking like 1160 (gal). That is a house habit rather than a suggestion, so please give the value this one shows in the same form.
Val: 6473254.1 (gal)
